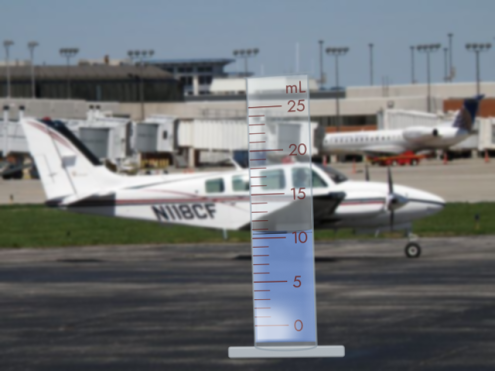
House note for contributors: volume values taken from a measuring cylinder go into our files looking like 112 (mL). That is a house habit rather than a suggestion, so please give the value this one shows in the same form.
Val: 10.5 (mL)
